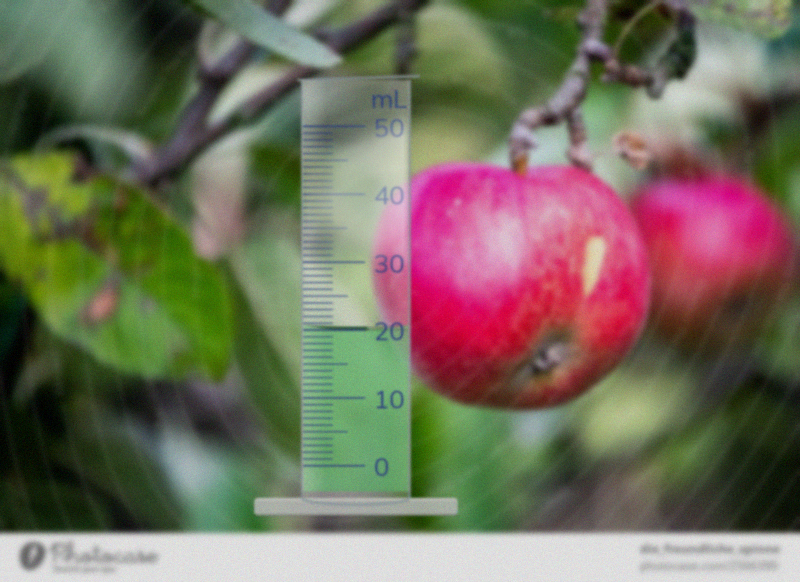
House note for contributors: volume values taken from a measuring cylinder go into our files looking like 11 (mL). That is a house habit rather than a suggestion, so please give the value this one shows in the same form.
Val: 20 (mL)
